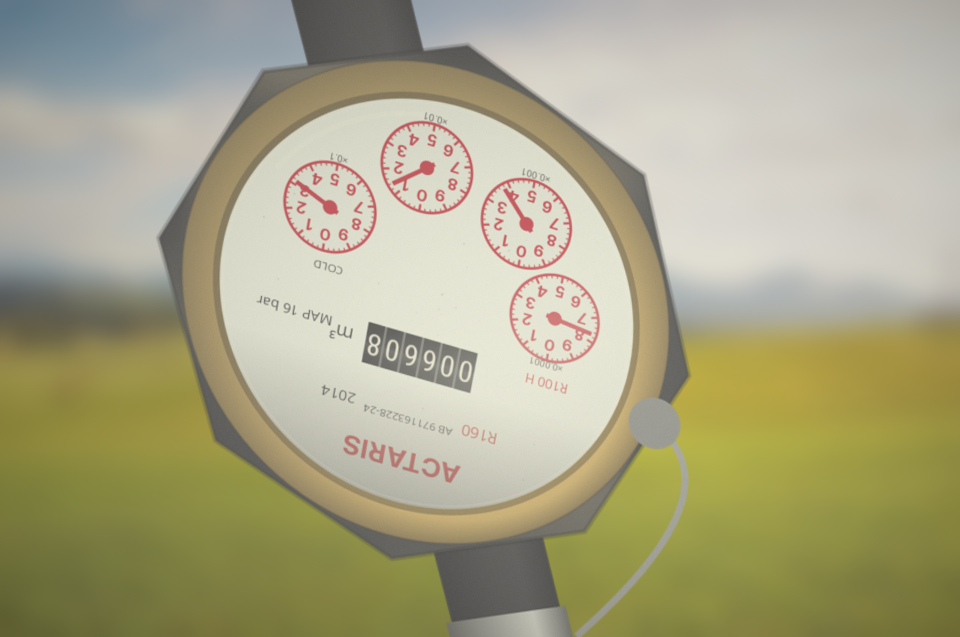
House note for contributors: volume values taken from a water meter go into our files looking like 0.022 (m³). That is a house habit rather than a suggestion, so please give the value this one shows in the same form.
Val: 6608.3137 (m³)
